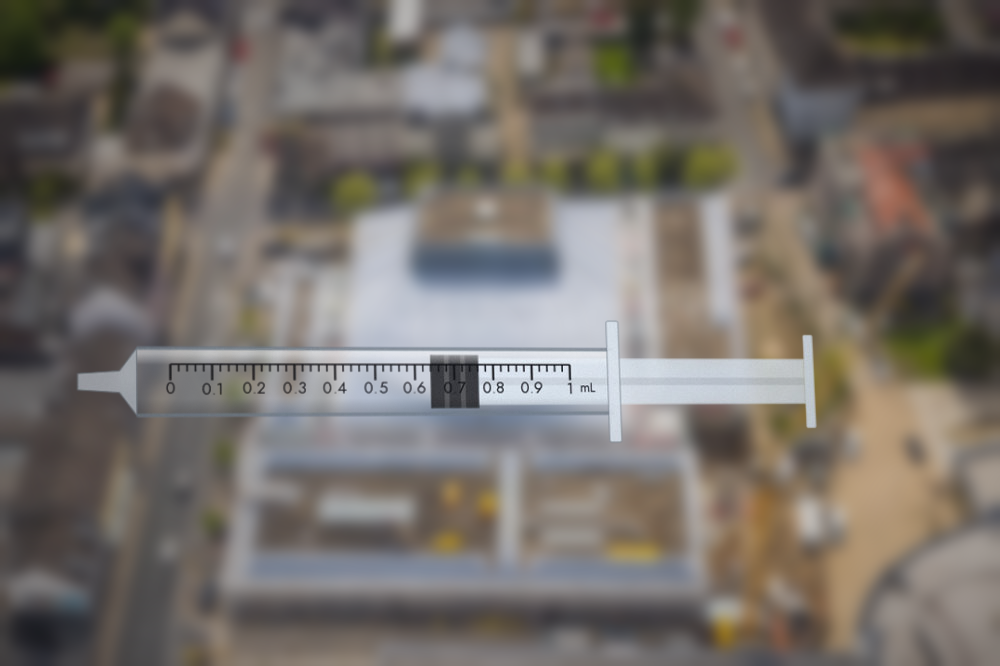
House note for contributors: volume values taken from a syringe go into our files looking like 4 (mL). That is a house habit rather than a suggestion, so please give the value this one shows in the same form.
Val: 0.64 (mL)
